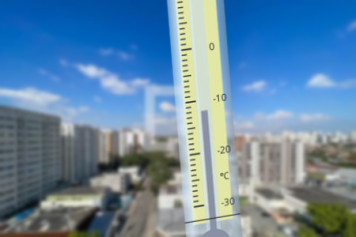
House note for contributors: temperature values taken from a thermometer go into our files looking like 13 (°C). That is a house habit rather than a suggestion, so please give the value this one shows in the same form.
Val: -12 (°C)
